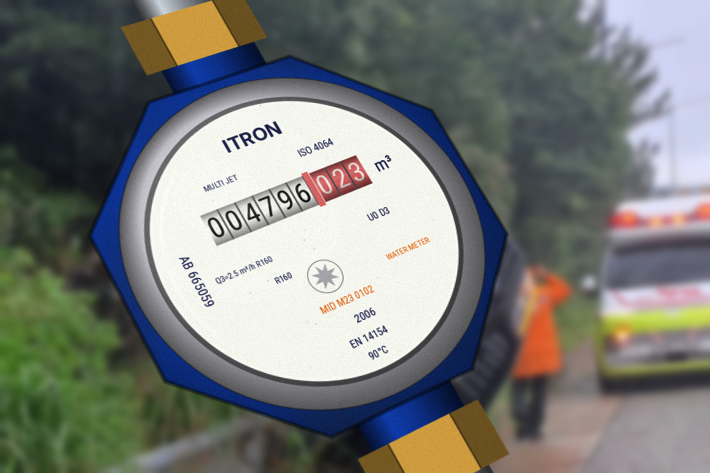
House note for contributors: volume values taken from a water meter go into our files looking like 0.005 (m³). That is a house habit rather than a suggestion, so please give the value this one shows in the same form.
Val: 4796.023 (m³)
